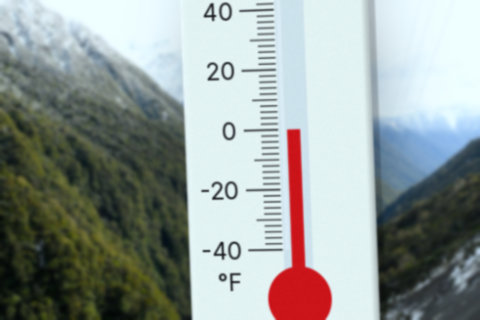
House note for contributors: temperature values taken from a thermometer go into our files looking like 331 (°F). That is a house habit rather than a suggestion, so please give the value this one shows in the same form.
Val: 0 (°F)
